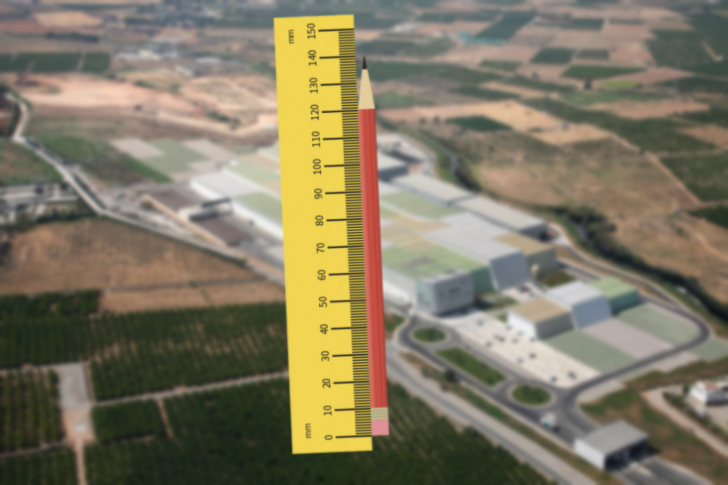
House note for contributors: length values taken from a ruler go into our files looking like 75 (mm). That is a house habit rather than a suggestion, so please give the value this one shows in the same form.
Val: 140 (mm)
